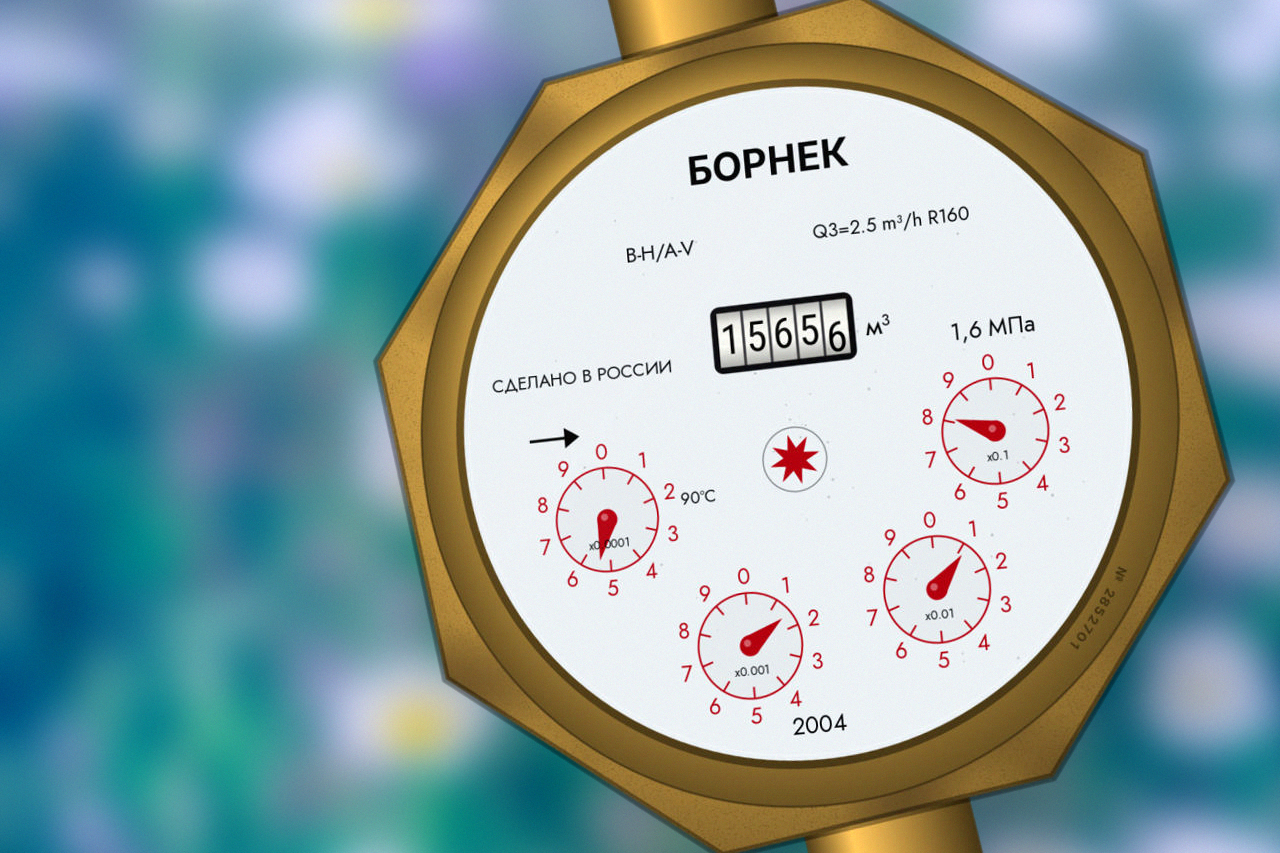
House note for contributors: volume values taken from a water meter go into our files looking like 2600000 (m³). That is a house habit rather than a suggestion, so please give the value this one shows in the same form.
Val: 15655.8115 (m³)
